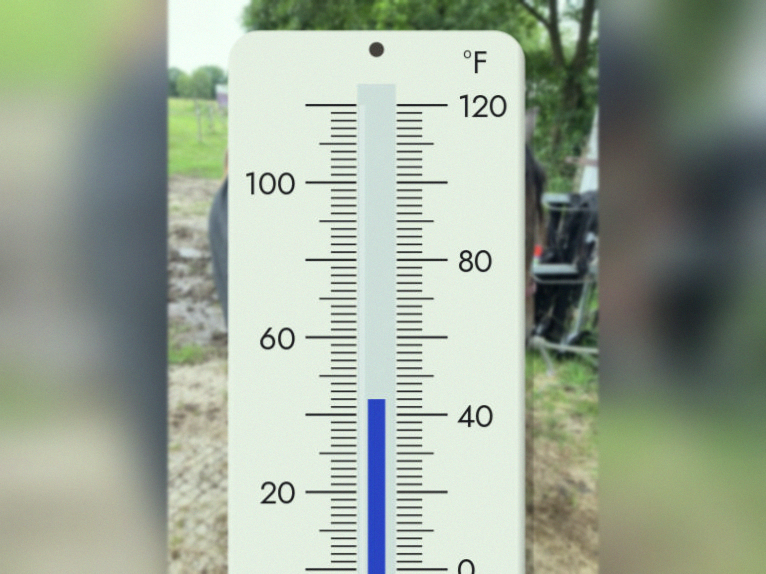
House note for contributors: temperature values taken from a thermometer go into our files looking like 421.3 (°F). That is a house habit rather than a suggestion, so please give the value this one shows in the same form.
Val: 44 (°F)
